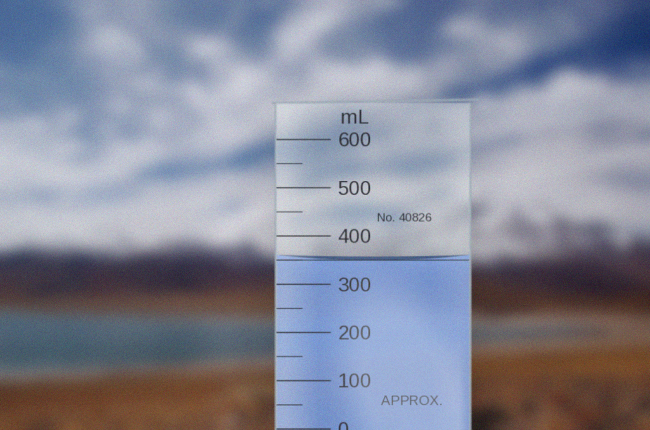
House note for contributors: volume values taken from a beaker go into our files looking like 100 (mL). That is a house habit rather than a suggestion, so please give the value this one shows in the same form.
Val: 350 (mL)
